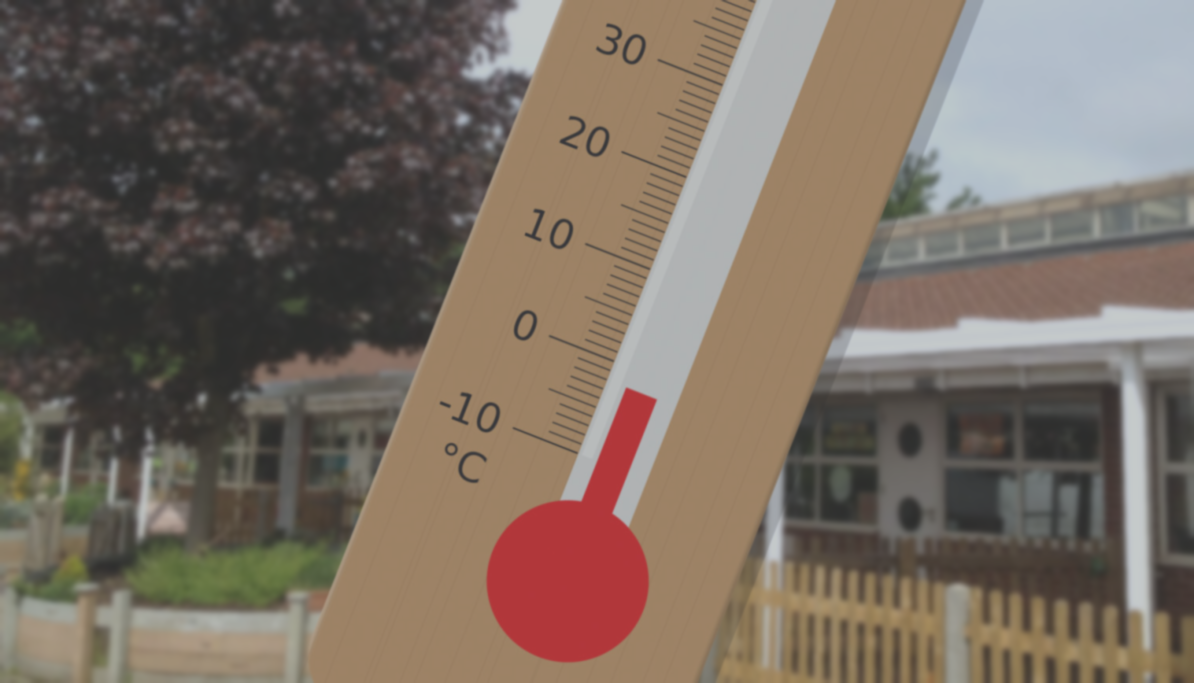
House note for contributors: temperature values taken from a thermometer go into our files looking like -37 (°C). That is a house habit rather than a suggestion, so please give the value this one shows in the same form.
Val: -2 (°C)
